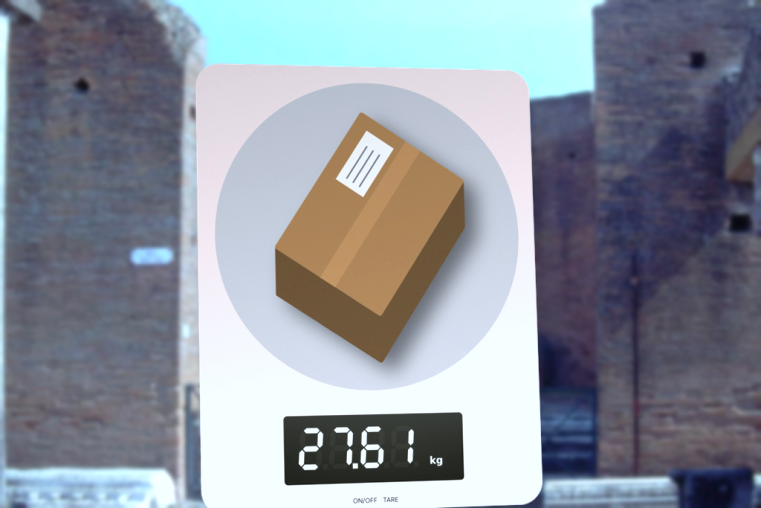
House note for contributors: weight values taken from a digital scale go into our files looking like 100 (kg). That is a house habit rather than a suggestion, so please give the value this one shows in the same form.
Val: 27.61 (kg)
